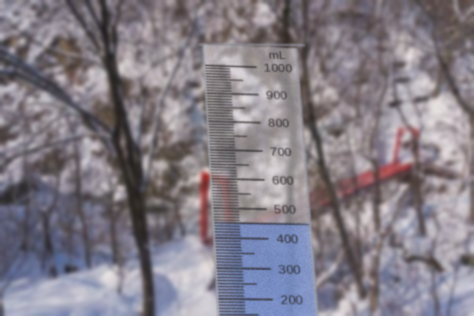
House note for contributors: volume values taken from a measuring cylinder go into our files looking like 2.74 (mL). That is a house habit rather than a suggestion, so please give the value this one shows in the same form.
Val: 450 (mL)
